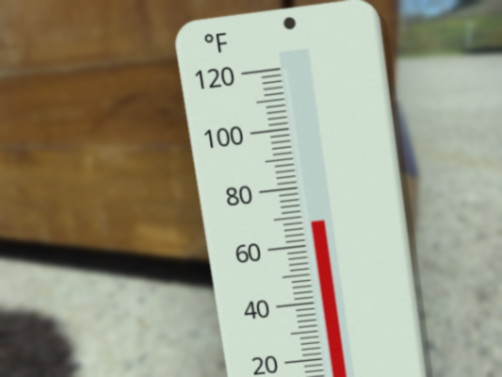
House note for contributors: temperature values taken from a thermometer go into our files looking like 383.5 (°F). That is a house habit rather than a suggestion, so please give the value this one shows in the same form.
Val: 68 (°F)
